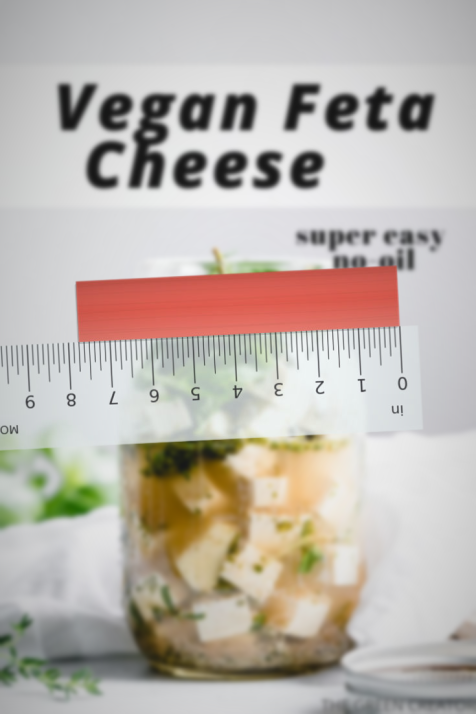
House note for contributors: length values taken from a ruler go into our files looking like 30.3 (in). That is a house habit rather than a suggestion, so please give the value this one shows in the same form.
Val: 7.75 (in)
